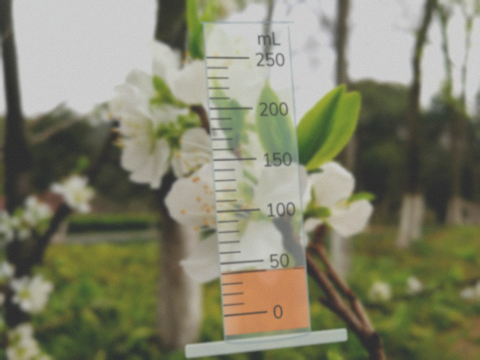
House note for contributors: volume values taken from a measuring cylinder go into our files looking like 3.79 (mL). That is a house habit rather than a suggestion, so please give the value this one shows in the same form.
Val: 40 (mL)
